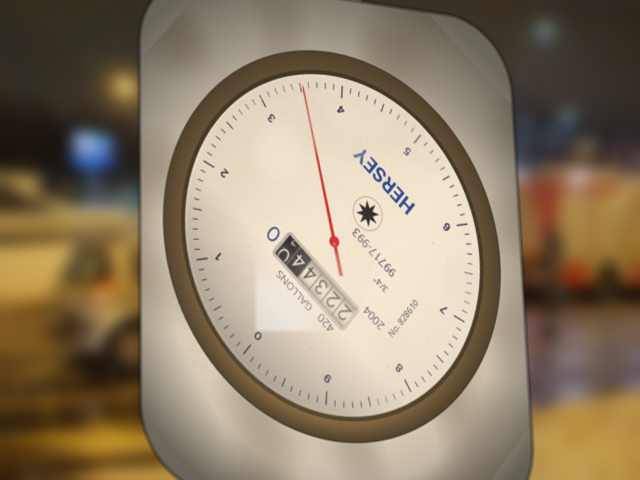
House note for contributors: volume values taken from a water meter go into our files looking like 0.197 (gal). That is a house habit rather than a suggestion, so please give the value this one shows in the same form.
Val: 2234403.5 (gal)
